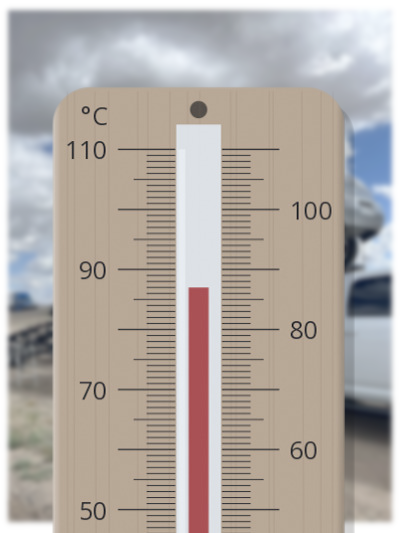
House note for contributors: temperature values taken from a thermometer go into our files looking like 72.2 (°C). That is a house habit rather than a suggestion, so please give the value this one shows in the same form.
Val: 87 (°C)
